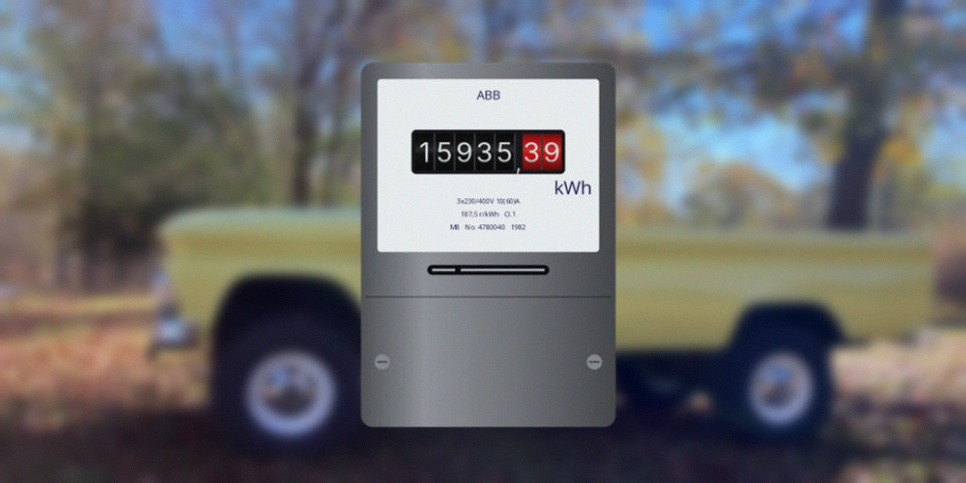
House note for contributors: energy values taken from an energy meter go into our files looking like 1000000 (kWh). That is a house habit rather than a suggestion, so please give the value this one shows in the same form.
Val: 15935.39 (kWh)
